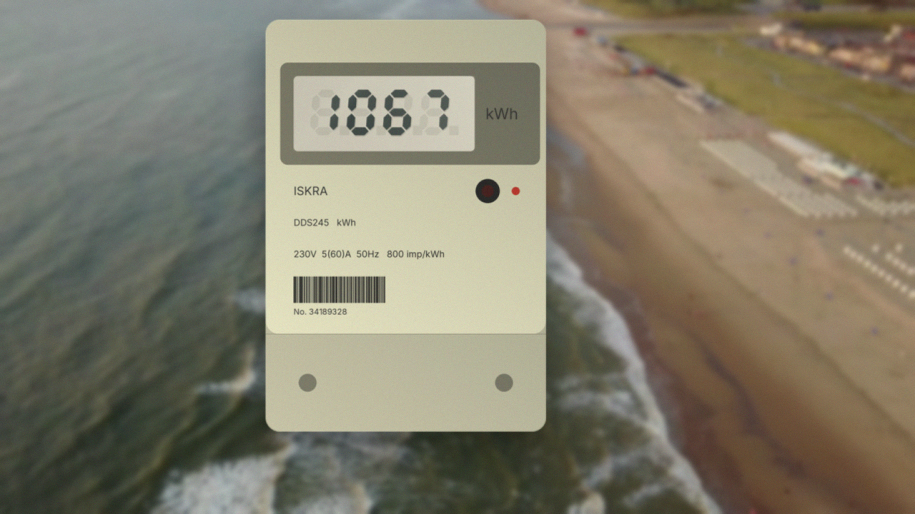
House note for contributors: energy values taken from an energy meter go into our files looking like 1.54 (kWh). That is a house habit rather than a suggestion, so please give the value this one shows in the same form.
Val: 1067 (kWh)
